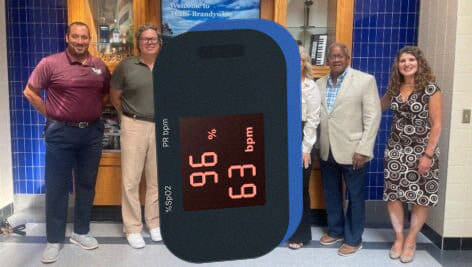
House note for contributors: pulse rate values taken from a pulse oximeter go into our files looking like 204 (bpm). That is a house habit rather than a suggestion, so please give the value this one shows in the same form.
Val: 63 (bpm)
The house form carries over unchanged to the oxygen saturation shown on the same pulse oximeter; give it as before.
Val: 96 (%)
